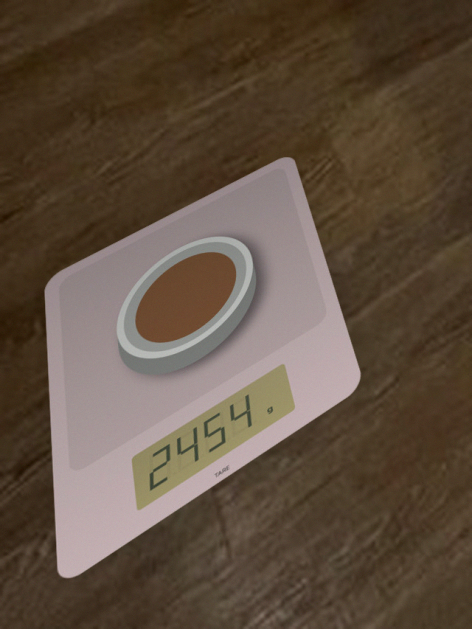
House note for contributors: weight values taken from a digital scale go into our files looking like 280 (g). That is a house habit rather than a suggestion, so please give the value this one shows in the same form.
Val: 2454 (g)
